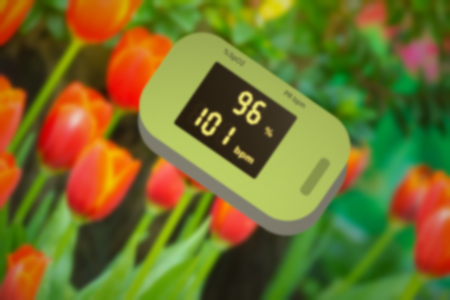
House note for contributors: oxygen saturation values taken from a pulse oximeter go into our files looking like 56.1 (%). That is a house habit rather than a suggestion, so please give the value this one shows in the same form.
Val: 96 (%)
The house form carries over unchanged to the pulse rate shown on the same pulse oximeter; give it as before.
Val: 101 (bpm)
